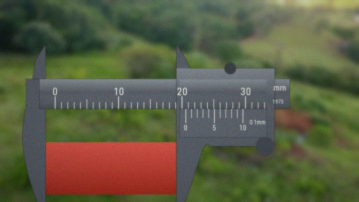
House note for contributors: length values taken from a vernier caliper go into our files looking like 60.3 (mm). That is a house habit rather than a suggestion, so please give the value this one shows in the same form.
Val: 20.6 (mm)
